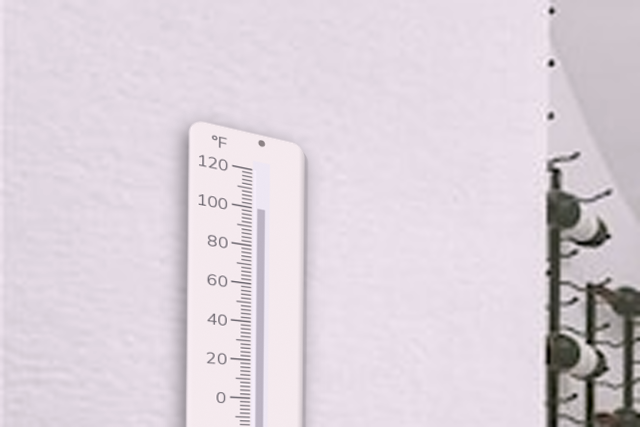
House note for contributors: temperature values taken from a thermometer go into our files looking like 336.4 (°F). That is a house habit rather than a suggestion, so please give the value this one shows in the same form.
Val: 100 (°F)
